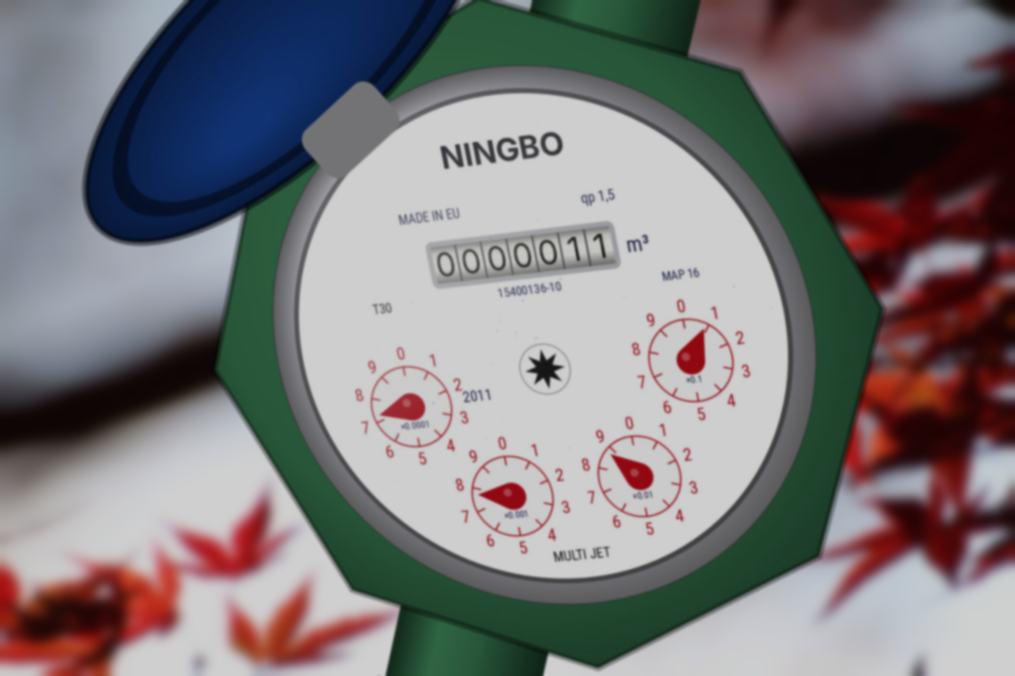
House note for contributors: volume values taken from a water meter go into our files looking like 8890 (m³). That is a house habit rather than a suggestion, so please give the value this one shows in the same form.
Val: 11.0877 (m³)
